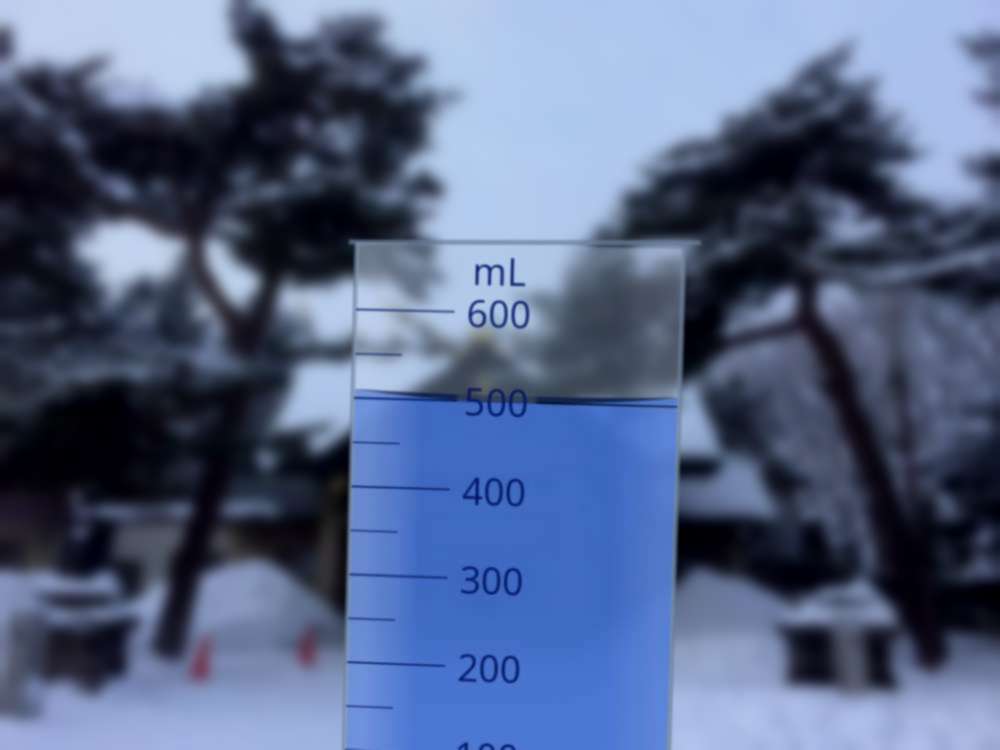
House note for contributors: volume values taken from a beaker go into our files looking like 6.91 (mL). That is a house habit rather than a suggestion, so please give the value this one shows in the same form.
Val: 500 (mL)
